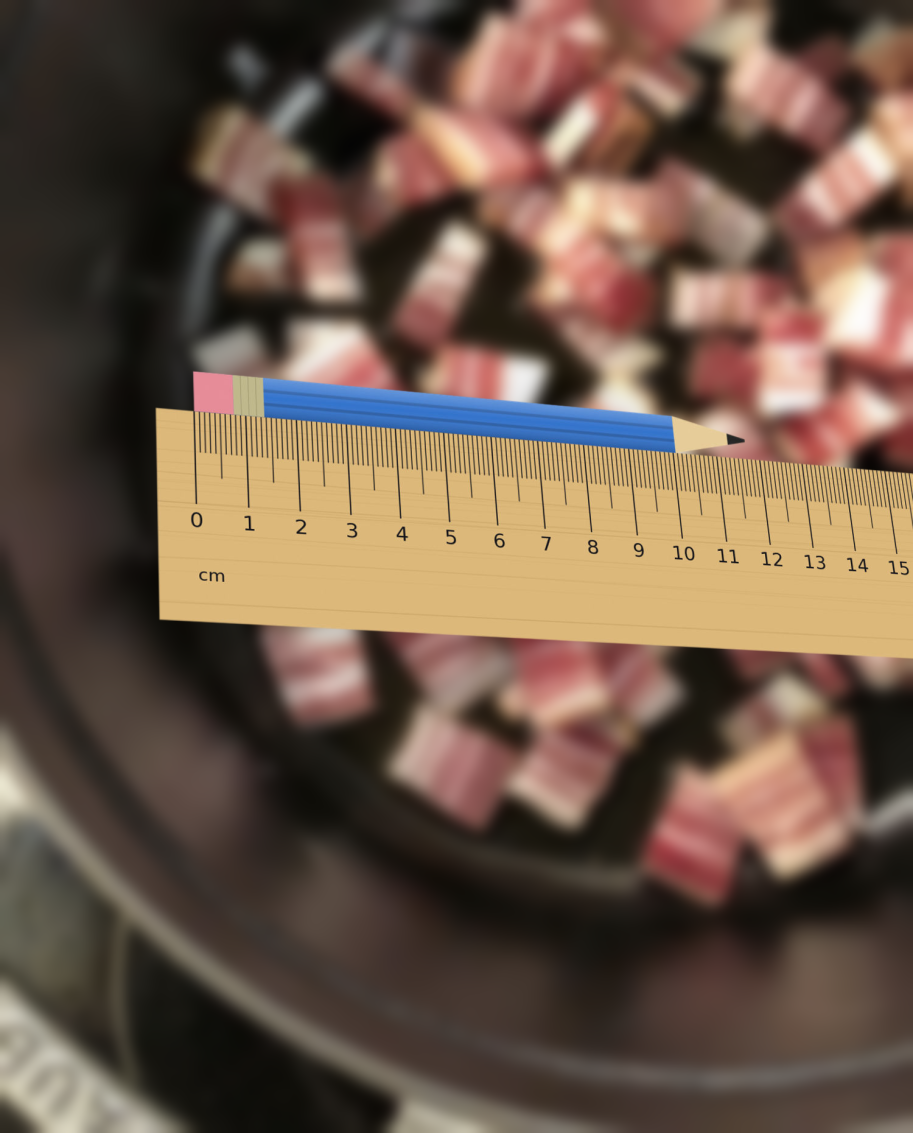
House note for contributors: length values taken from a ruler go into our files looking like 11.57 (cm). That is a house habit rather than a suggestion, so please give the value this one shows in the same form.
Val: 11.7 (cm)
